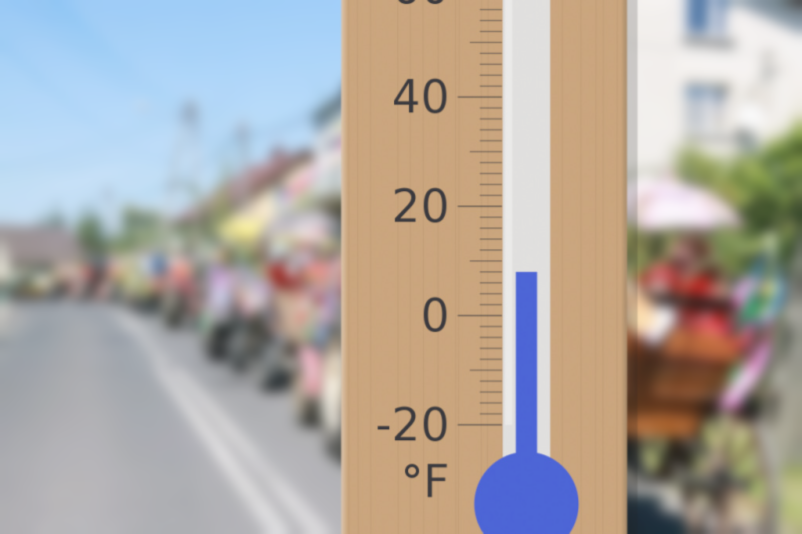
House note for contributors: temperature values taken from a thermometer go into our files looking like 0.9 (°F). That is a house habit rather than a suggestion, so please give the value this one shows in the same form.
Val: 8 (°F)
